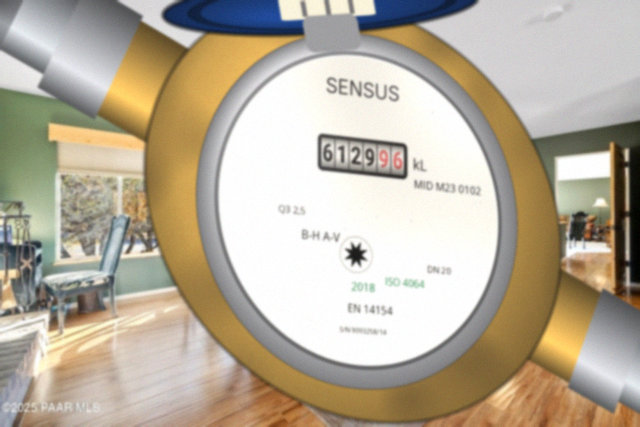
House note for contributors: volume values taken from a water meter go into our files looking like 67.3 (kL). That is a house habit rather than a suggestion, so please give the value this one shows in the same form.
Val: 6129.96 (kL)
